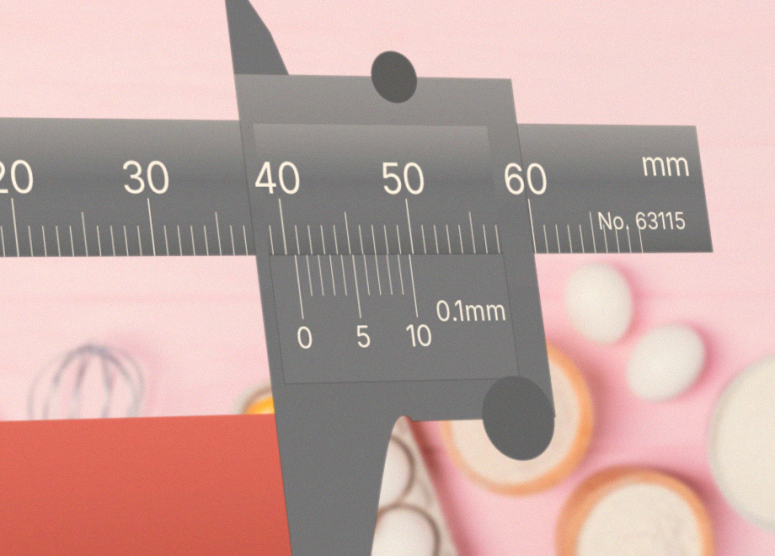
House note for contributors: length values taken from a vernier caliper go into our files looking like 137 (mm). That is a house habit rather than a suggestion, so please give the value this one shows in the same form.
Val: 40.7 (mm)
